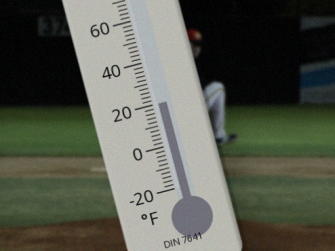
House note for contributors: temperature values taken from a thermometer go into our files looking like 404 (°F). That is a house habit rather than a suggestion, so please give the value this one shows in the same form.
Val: 20 (°F)
